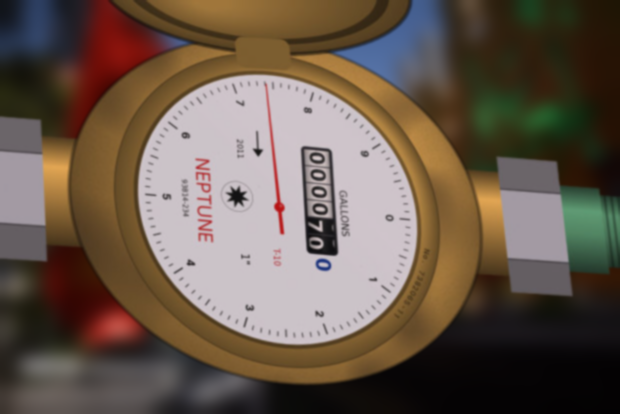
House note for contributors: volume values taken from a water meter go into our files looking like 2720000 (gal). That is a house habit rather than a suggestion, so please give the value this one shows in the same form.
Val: 697.4 (gal)
